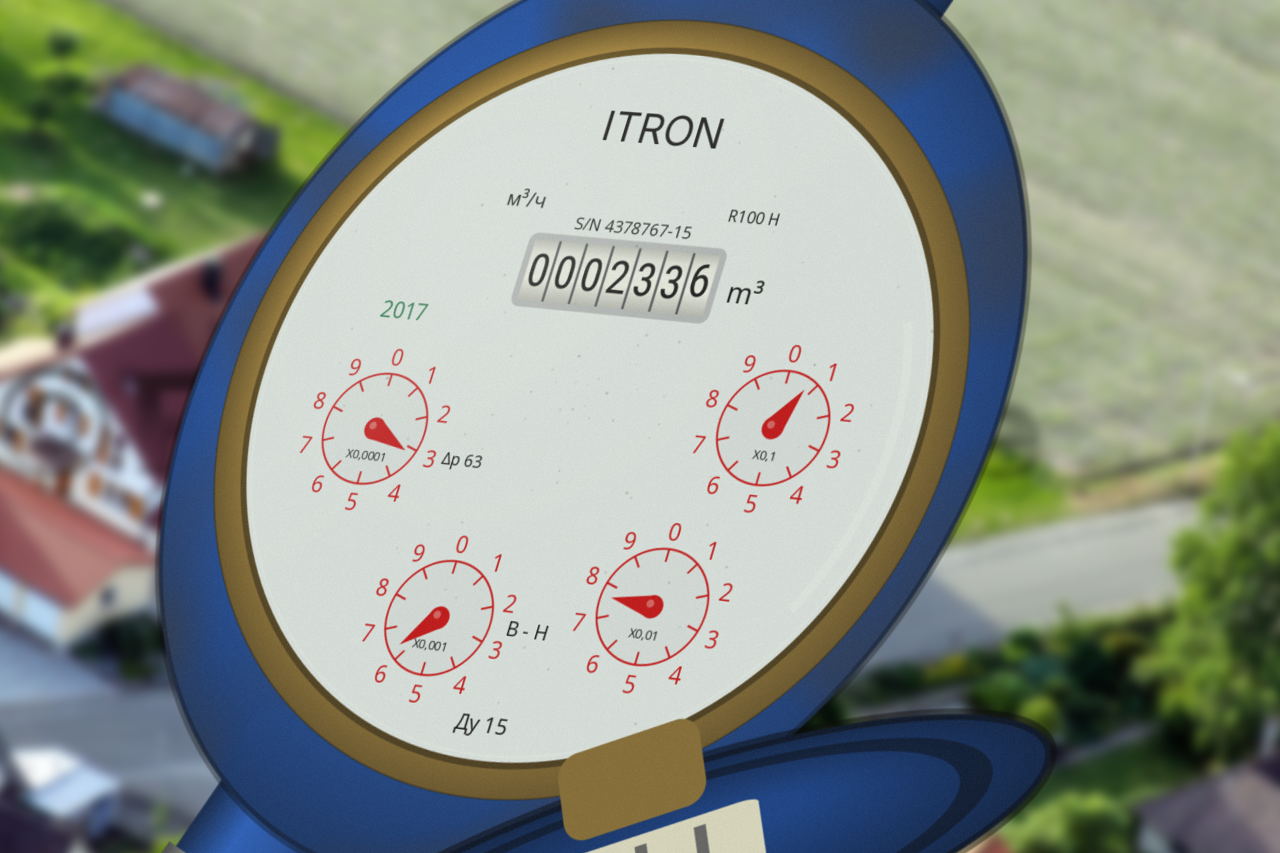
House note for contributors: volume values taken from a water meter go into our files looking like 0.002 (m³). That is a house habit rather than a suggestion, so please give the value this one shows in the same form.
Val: 2336.0763 (m³)
